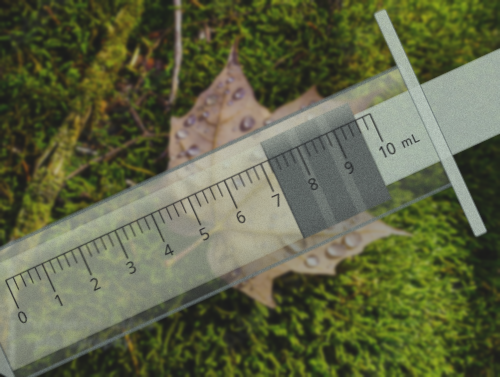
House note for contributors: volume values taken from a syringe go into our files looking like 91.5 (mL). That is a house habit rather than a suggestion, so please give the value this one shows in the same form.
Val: 7.2 (mL)
